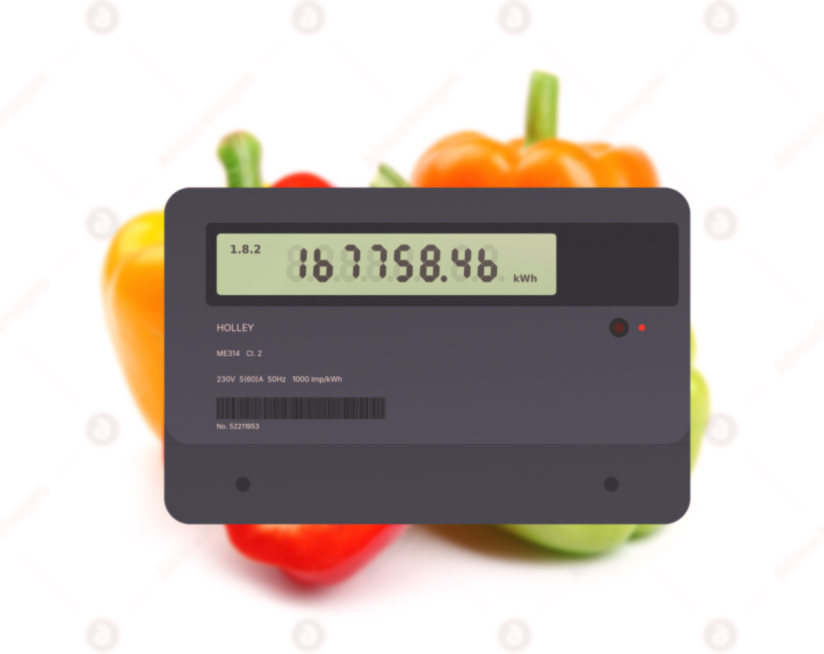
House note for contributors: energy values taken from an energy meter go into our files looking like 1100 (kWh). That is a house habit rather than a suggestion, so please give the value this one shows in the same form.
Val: 167758.46 (kWh)
